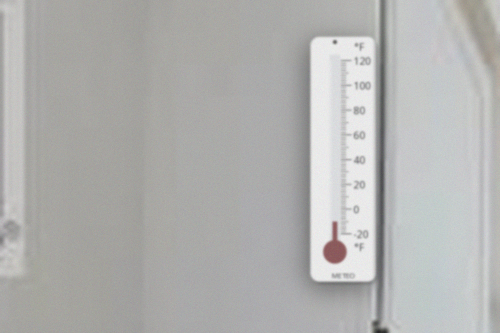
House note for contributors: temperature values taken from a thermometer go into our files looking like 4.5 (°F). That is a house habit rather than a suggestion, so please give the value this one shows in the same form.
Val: -10 (°F)
